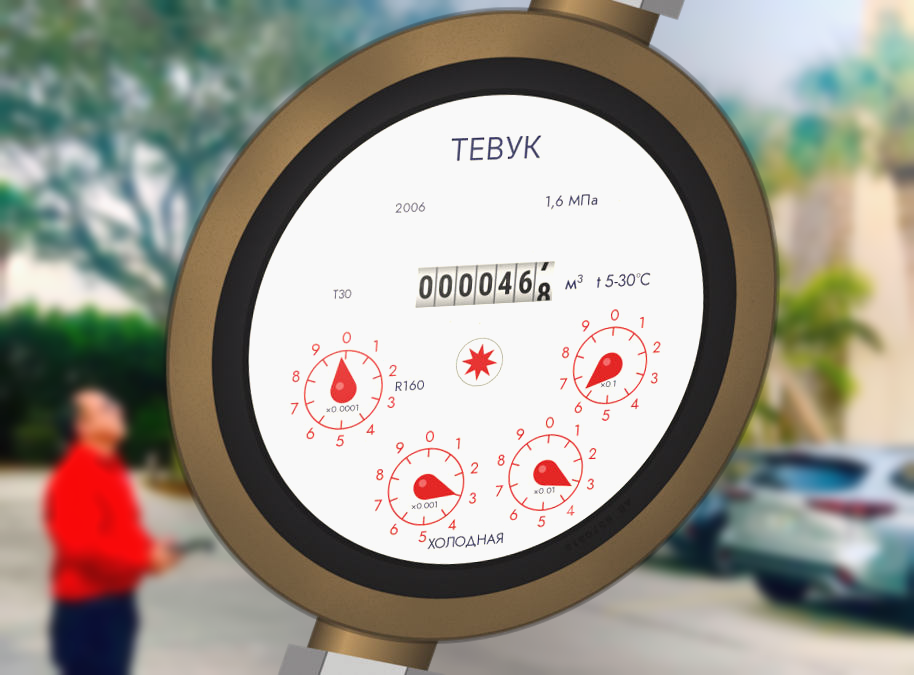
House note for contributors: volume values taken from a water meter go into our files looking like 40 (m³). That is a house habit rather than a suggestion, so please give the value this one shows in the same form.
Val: 467.6329 (m³)
